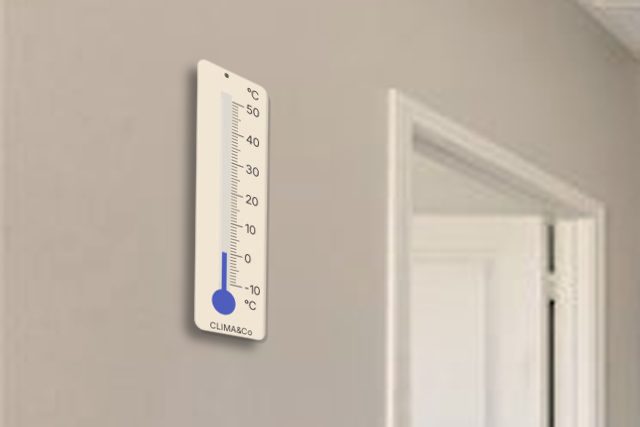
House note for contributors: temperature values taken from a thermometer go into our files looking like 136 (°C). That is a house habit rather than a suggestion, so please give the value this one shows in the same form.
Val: 0 (°C)
